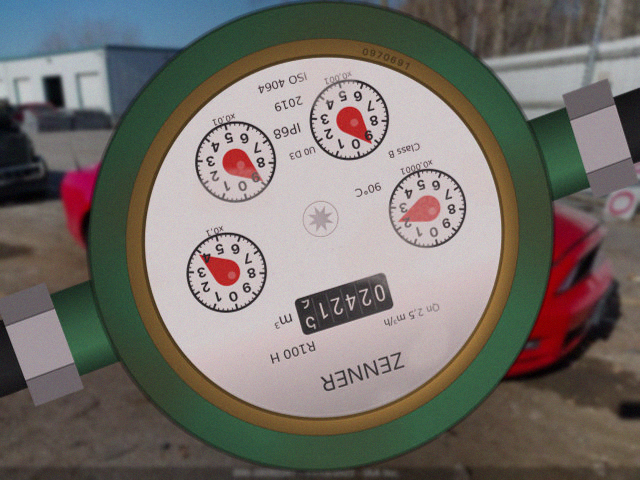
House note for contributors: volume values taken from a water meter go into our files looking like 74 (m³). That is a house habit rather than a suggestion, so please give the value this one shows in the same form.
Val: 24215.3892 (m³)
